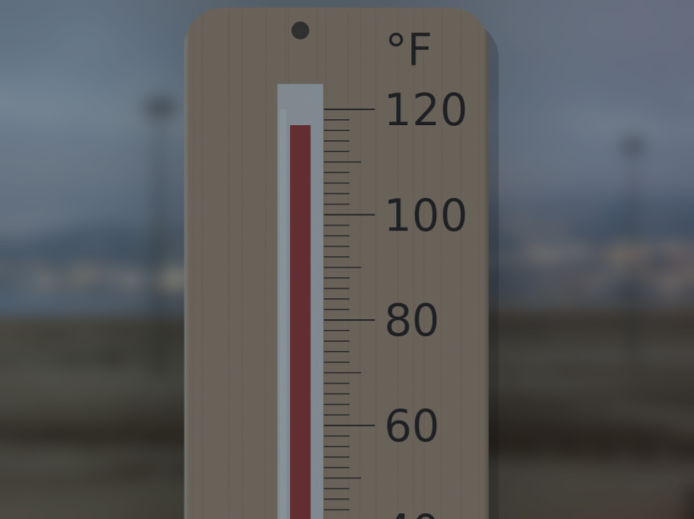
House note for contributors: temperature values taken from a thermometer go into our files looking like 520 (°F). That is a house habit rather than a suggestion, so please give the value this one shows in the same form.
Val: 117 (°F)
